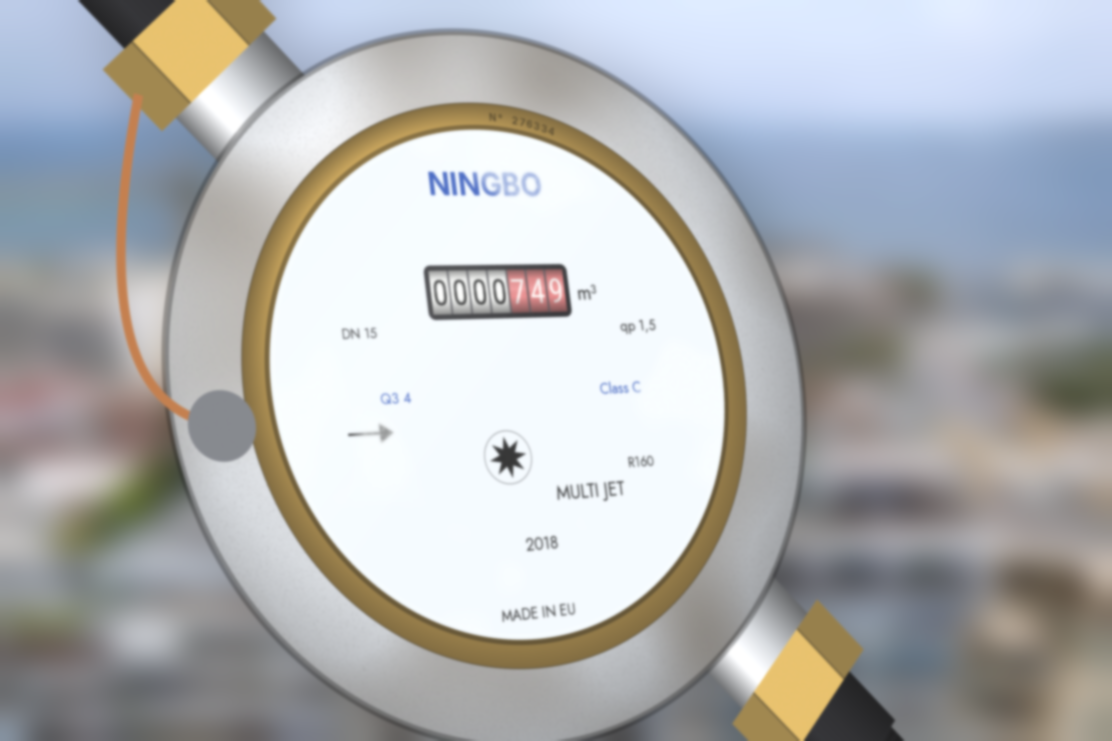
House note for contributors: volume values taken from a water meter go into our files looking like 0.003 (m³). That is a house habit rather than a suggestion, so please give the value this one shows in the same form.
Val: 0.749 (m³)
